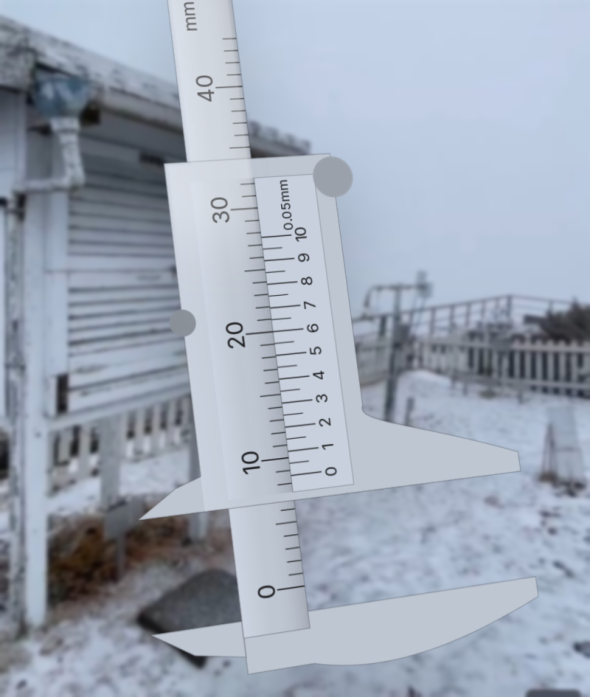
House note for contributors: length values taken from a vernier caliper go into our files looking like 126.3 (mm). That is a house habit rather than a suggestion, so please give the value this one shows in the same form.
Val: 8.6 (mm)
